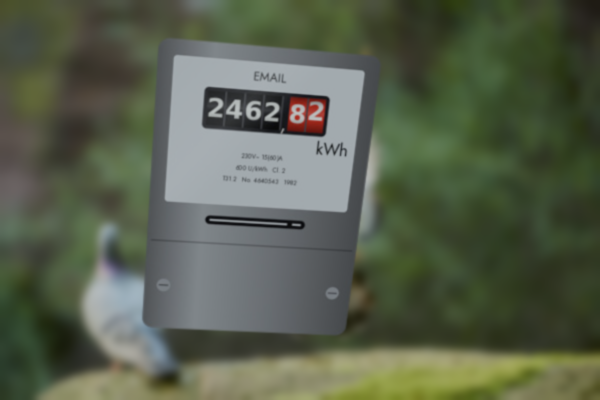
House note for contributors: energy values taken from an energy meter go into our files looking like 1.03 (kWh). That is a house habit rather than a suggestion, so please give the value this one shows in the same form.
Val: 2462.82 (kWh)
